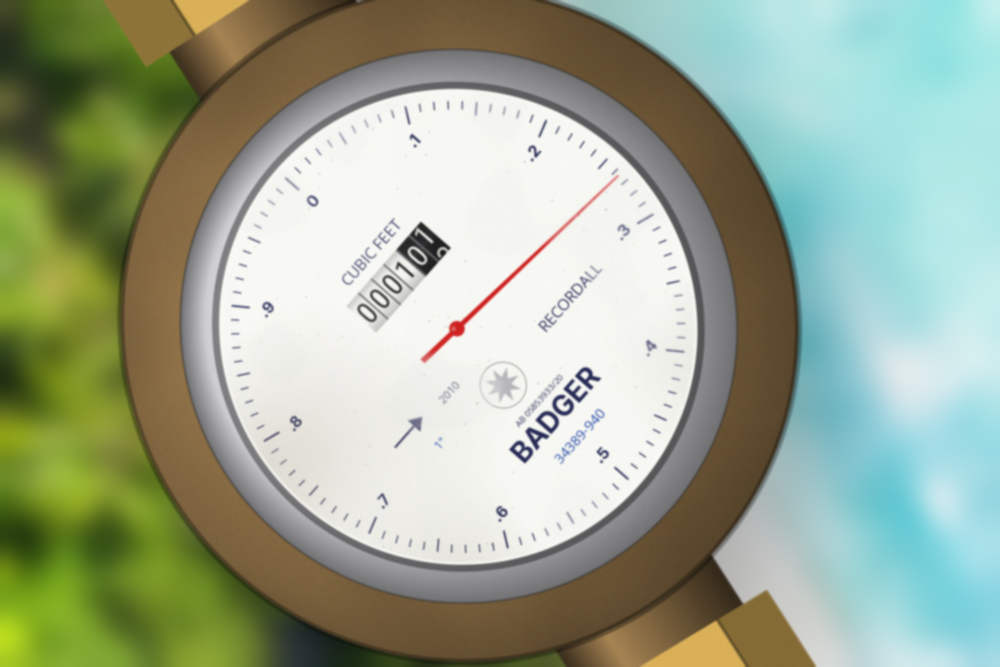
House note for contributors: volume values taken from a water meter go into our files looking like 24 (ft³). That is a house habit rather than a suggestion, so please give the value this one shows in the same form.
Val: 101.26 (ft³)
